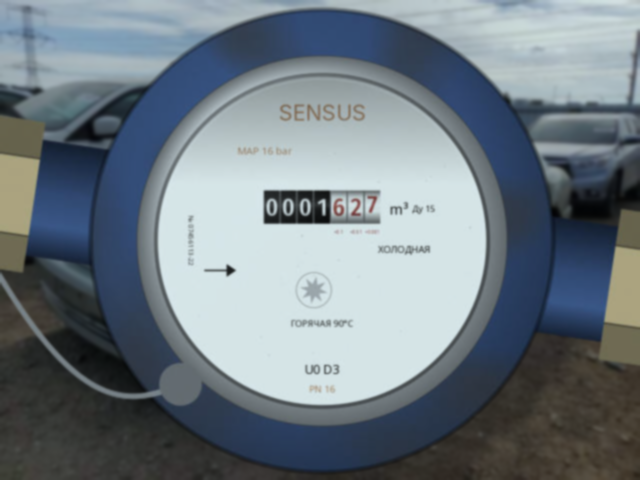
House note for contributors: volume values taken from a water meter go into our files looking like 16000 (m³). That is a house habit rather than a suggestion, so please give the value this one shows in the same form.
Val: 1.627 (m³)
